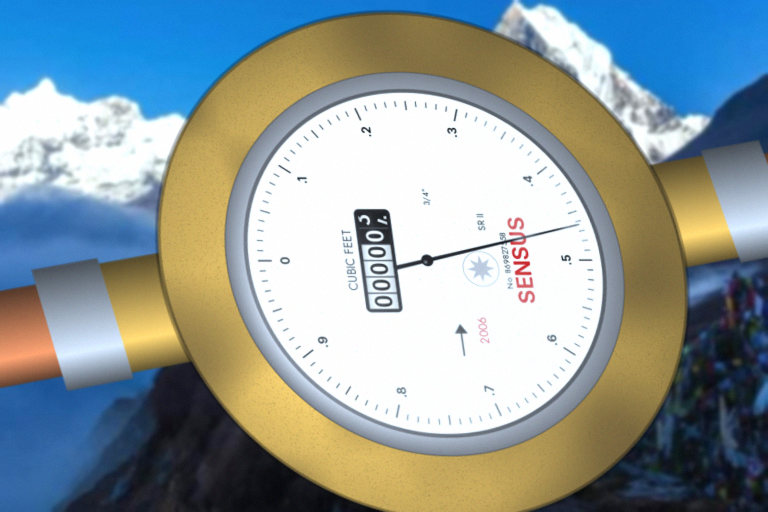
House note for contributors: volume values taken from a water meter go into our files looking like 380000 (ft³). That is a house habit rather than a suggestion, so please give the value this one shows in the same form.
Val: 3.46 (ft³)
